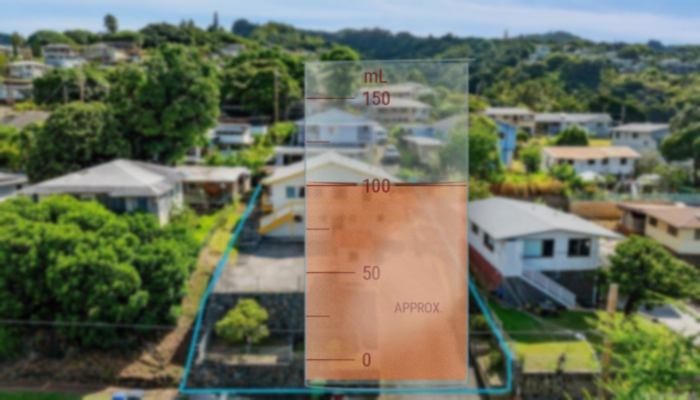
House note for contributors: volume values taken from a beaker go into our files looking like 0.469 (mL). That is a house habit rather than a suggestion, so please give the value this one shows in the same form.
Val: 100 (mL)
